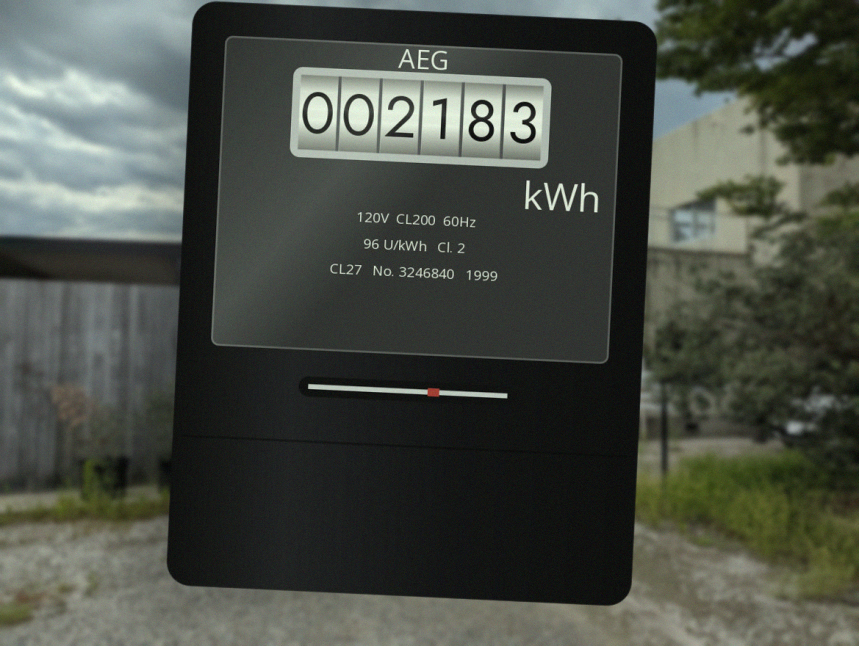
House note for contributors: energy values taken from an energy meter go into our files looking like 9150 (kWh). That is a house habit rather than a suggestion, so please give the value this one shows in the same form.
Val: 2183 (kWh)
